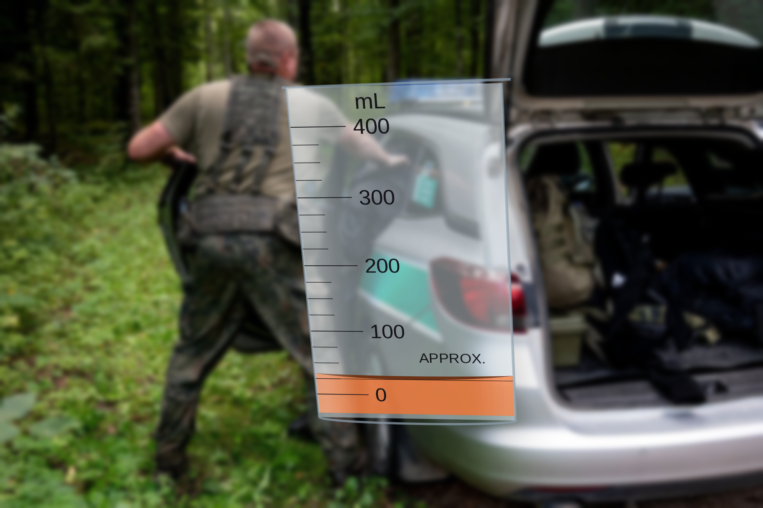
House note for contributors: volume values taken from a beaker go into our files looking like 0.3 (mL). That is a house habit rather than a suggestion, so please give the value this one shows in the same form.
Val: 25 (mL)
